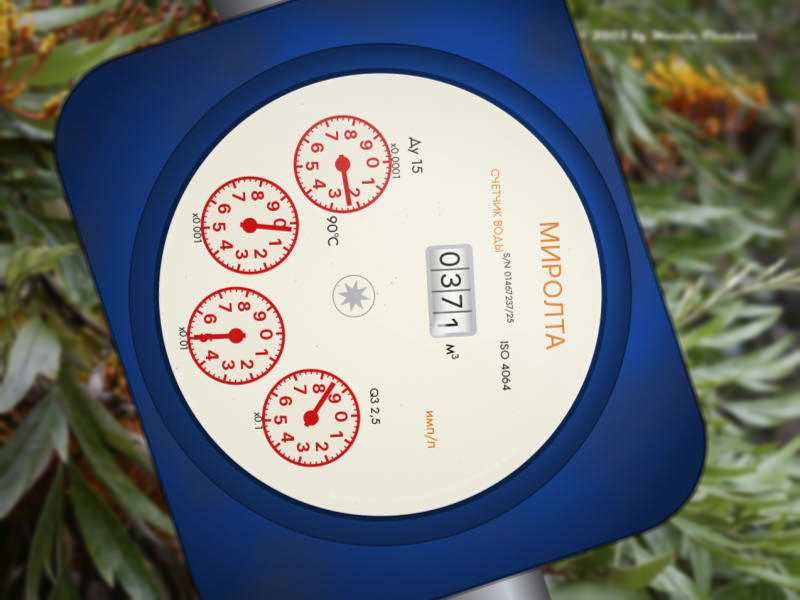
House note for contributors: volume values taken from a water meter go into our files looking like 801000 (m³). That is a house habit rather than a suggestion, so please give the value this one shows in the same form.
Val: 370.8502 (m³)
